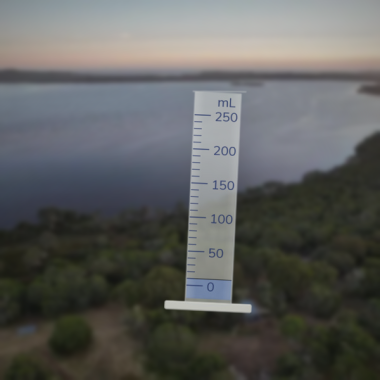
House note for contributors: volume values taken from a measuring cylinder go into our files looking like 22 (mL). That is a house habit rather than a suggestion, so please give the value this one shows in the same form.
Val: 10 (mL)
